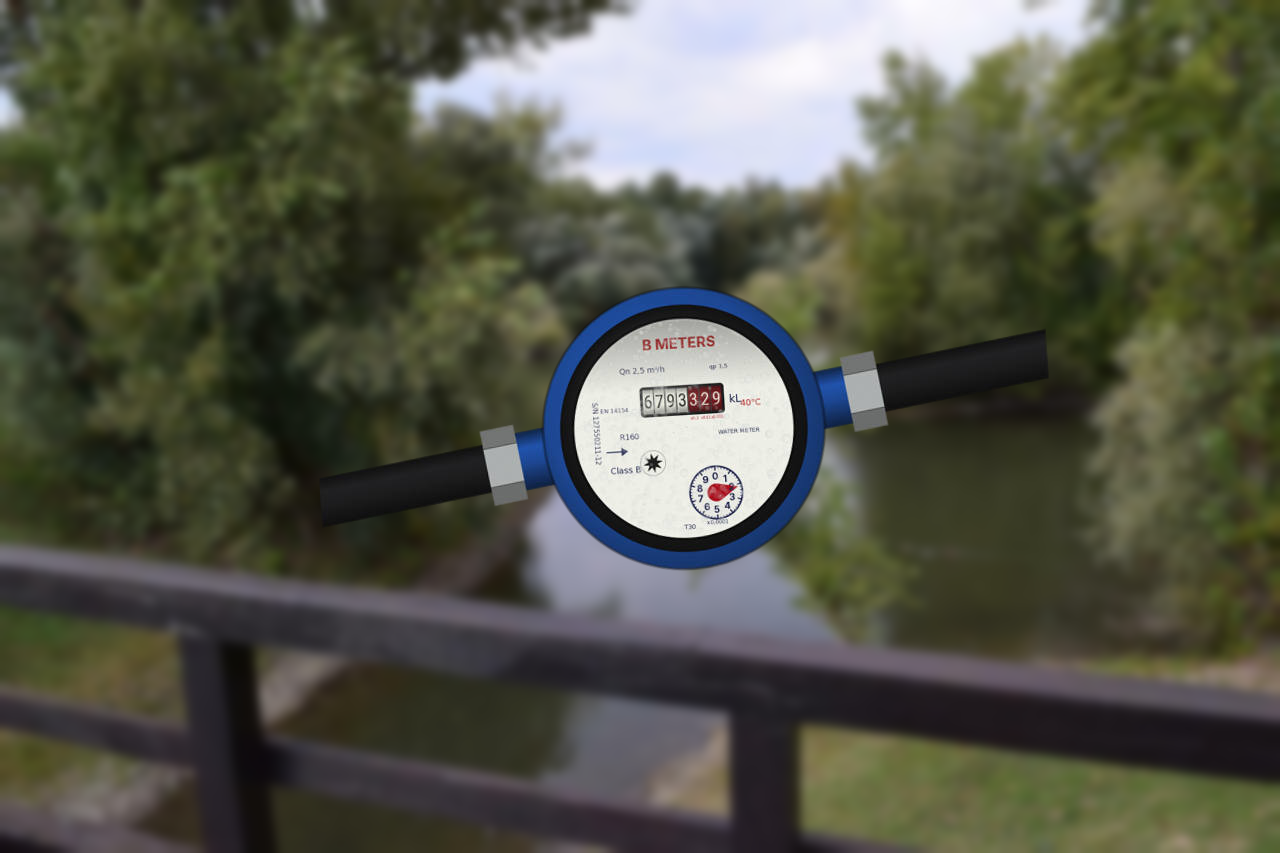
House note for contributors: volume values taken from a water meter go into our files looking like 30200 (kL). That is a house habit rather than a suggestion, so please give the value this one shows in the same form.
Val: 6793.3292 (kL)
